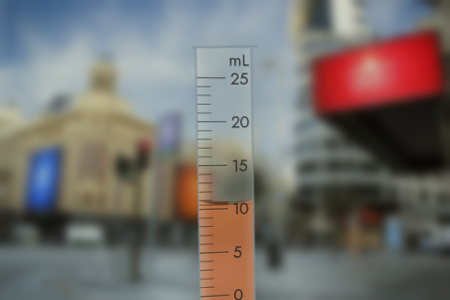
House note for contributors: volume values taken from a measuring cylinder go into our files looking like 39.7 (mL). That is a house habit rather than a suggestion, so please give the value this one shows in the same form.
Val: 10.5 (mL)
